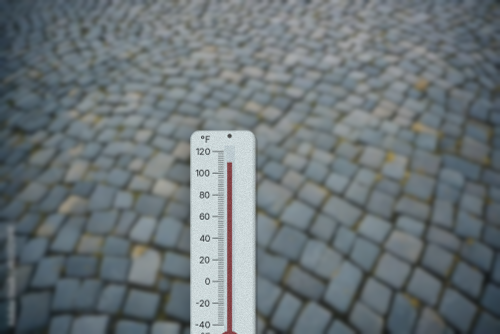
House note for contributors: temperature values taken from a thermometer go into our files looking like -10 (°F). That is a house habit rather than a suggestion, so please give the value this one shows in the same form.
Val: 110 (°F)
